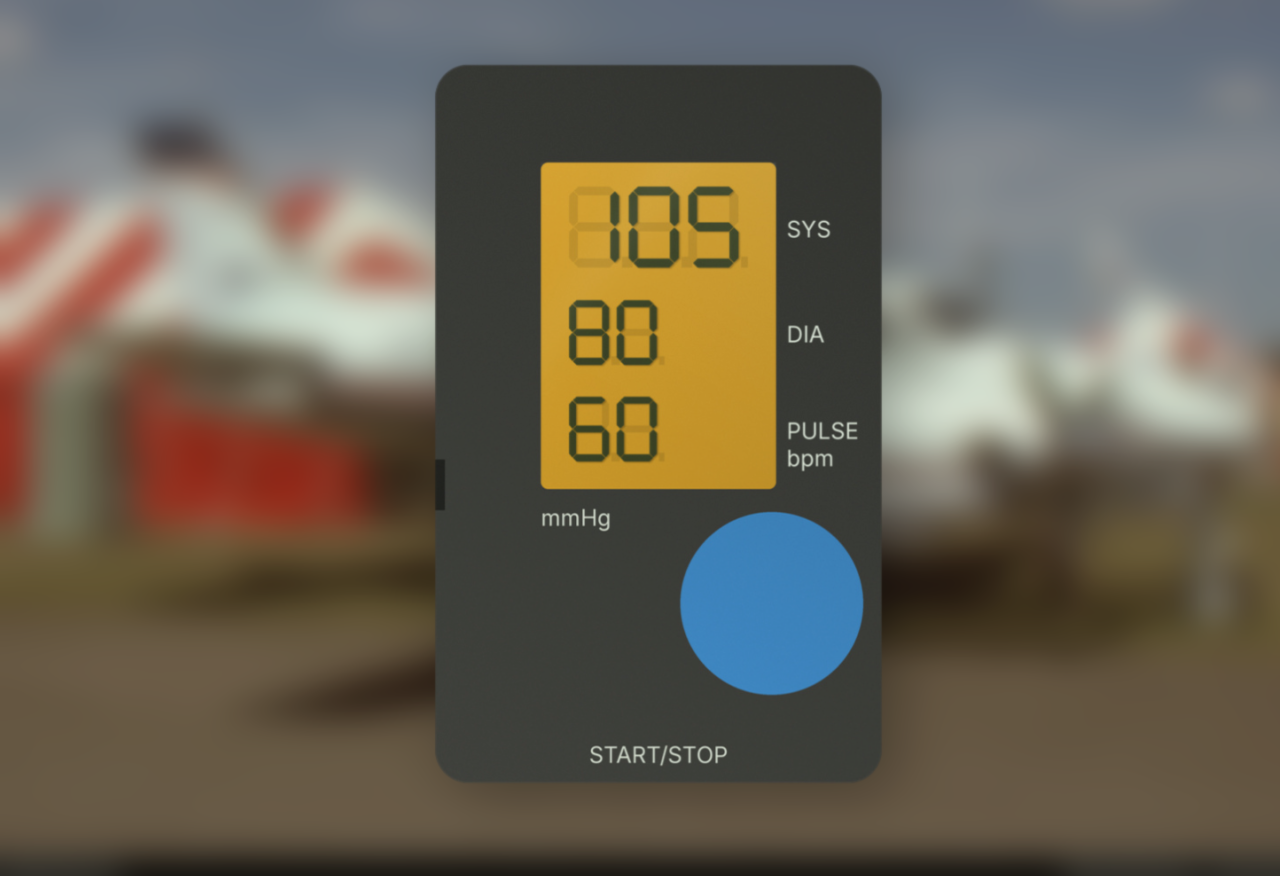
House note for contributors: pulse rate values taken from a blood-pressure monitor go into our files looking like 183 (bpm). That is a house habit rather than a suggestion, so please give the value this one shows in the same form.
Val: 60 (bpm)
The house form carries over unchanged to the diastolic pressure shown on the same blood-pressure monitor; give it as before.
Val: 80 (mmHg)
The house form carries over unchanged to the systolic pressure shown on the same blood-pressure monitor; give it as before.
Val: 105 (mmHg)
